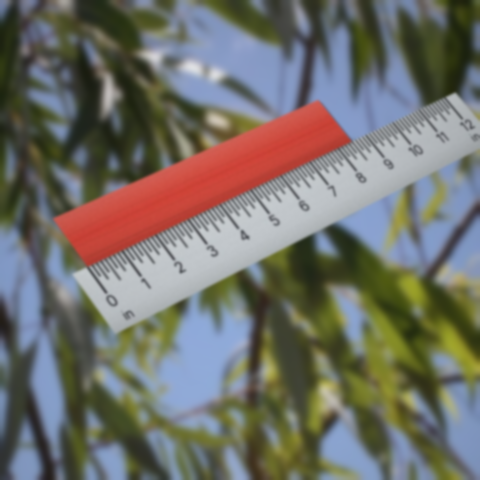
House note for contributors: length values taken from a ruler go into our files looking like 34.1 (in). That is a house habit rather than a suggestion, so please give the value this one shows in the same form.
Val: 8.5 (in)
